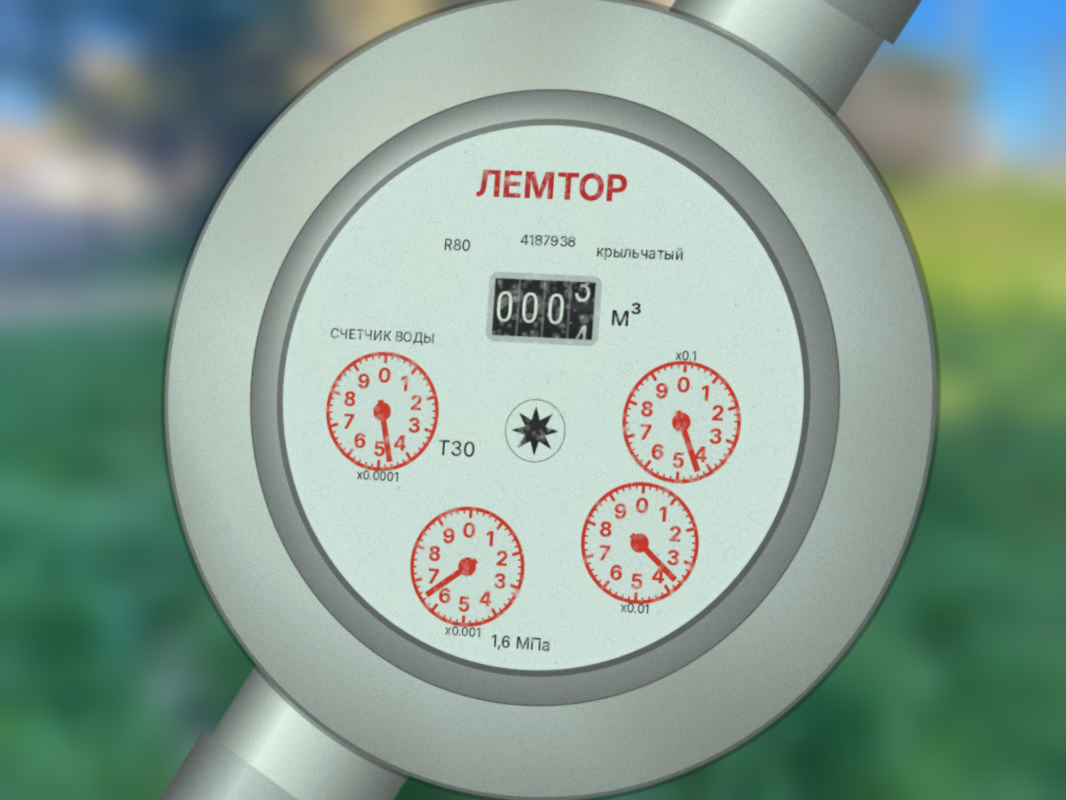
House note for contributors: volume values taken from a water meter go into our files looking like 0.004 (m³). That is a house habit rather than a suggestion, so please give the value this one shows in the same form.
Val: 3.4364 (m³)
